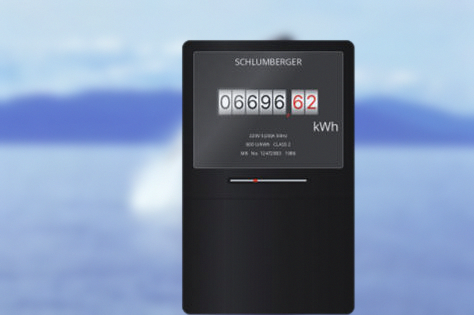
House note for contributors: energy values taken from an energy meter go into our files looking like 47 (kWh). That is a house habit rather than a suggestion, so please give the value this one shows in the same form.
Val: 6696.62 (kWh)
